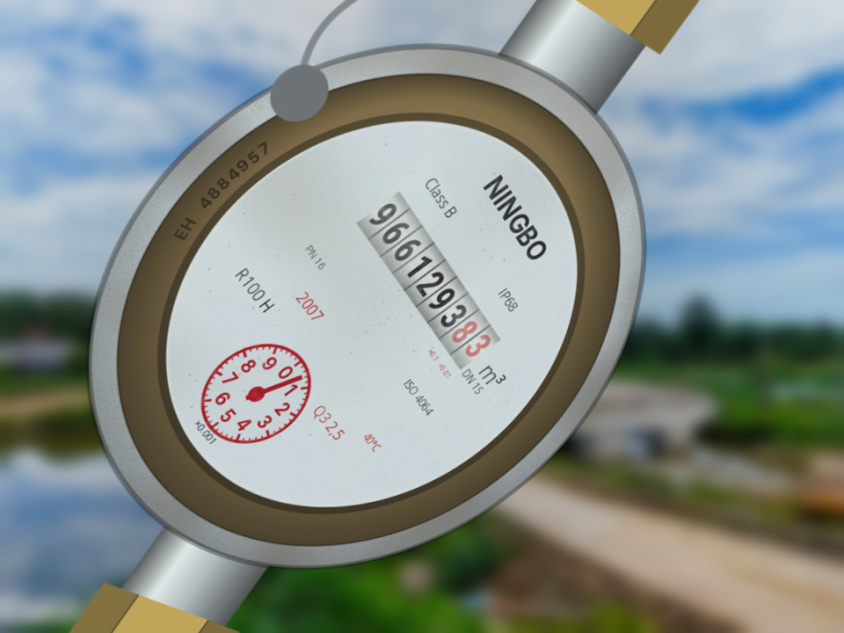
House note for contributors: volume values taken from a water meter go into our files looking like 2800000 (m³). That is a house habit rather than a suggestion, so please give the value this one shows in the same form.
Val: 9661293.830 (m³)
